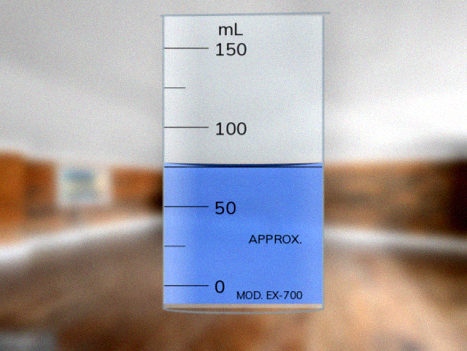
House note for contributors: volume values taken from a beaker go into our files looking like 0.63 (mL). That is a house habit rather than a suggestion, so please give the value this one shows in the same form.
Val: 75 (mL)
